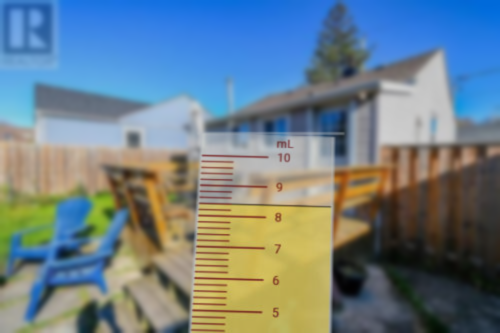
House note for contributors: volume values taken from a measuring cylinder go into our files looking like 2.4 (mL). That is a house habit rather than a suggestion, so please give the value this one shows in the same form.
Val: 8.4 (mL)
